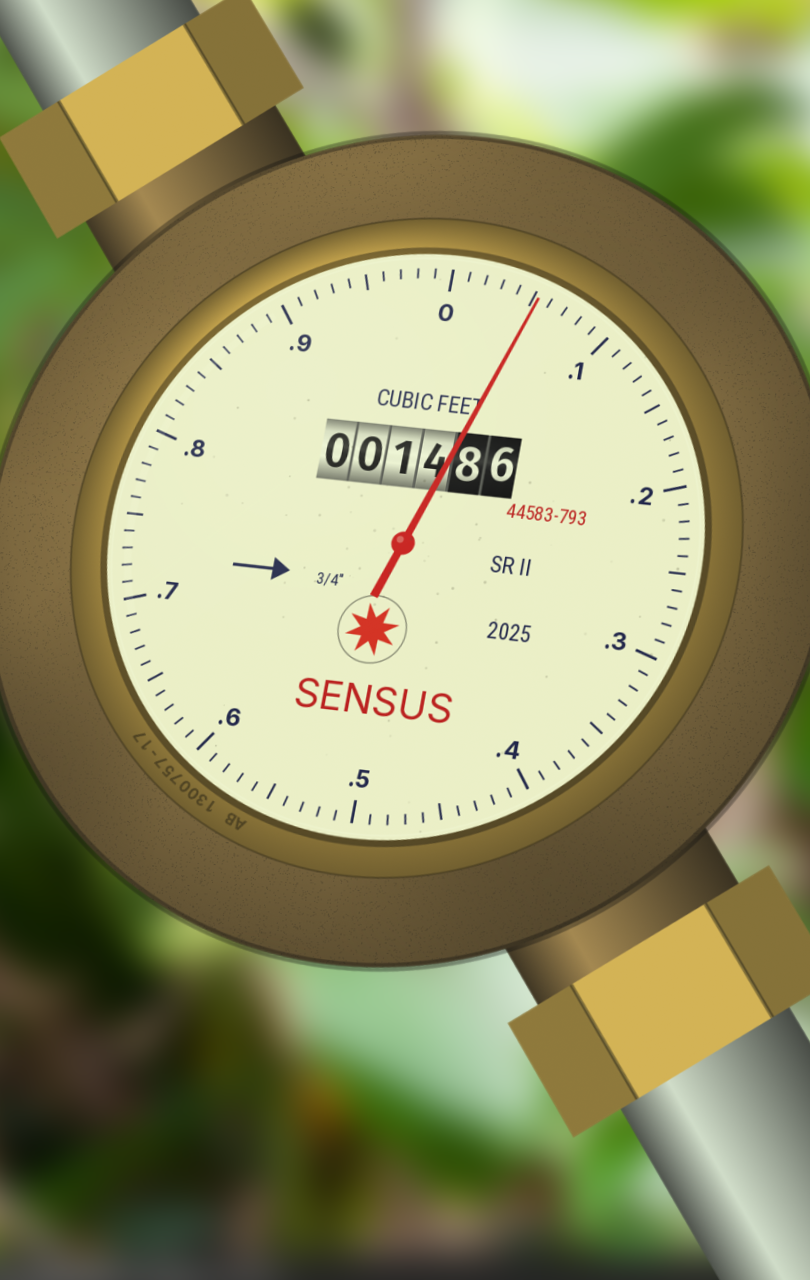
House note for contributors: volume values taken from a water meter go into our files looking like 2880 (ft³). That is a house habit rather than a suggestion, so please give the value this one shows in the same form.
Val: 1486.05 (ft³)
